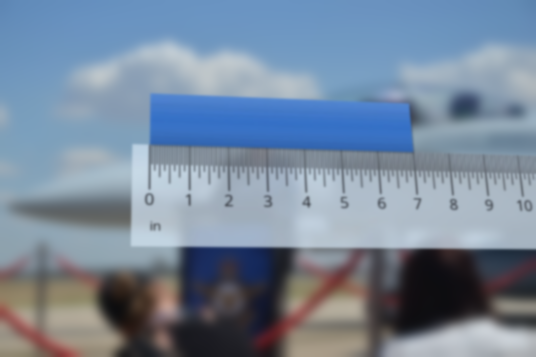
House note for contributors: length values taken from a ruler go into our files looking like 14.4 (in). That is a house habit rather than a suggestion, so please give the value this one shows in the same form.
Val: 7 (in)
